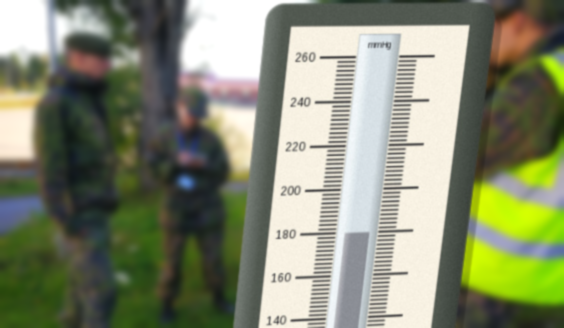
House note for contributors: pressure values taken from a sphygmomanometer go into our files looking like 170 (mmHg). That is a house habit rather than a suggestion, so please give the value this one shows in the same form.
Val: 180 (mmHg)
